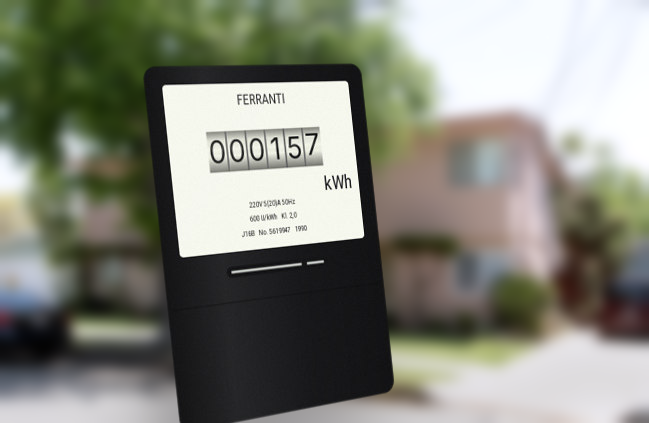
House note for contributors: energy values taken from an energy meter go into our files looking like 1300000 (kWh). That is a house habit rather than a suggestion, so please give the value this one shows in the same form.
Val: 157 (kWh)
